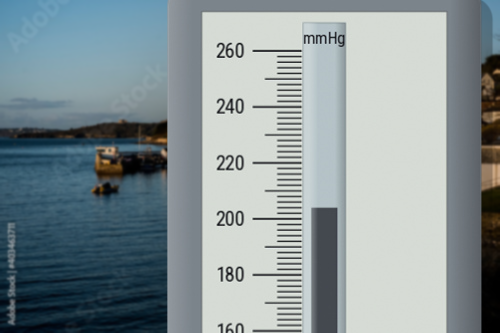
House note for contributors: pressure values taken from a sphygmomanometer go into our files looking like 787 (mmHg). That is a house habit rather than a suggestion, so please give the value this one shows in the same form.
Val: 204 (mmHg)
